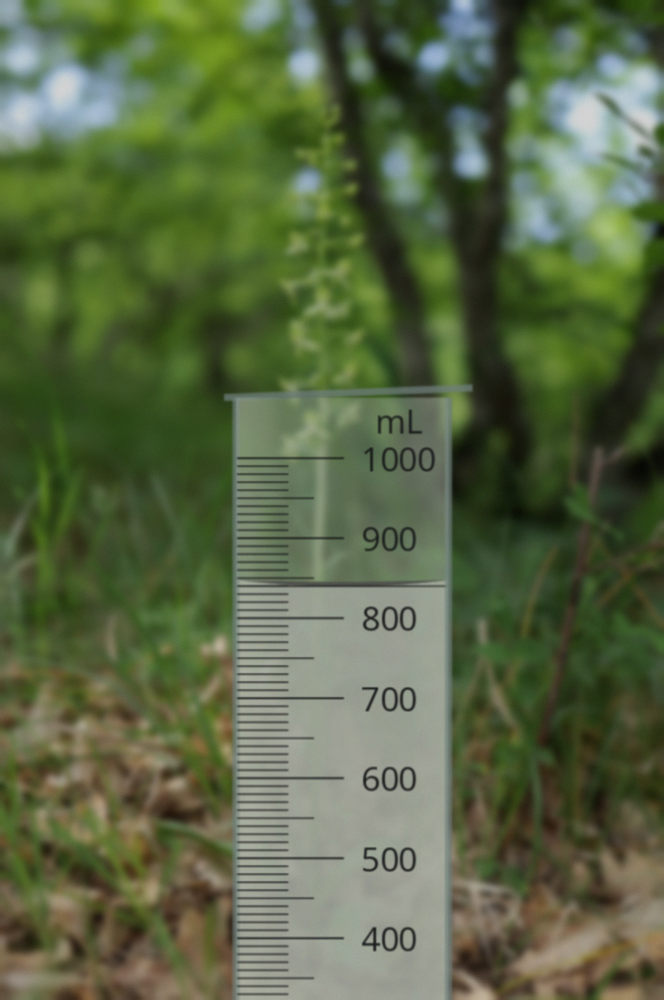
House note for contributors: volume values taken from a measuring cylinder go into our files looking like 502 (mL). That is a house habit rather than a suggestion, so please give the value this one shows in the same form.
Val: 840 (mL)
